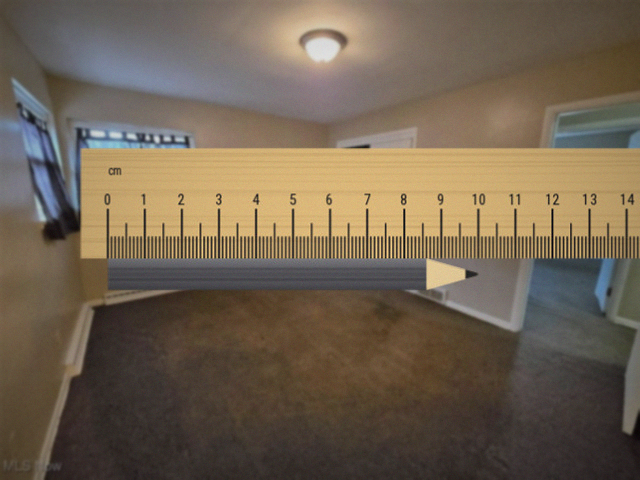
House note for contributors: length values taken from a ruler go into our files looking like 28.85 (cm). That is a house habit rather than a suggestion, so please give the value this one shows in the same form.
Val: 10 (cm)
